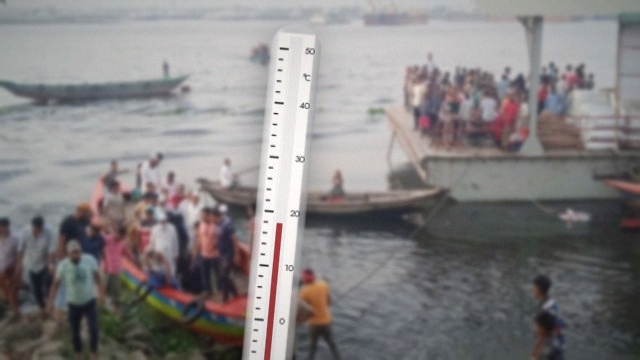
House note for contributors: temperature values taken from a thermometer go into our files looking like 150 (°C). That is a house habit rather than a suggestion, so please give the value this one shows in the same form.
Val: 18 (°C)
